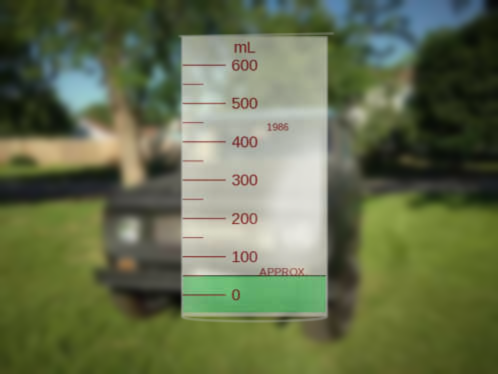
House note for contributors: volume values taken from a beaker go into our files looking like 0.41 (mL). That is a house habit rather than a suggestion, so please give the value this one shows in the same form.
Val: 50 (mL)
